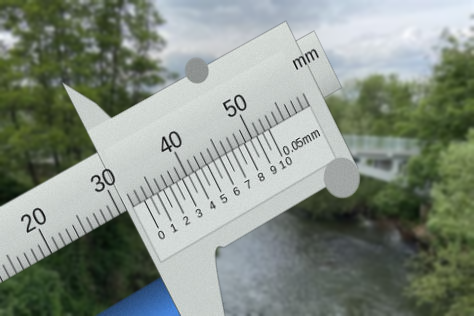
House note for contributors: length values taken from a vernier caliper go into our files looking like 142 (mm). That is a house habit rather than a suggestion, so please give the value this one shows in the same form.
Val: 33.6 (mm)
